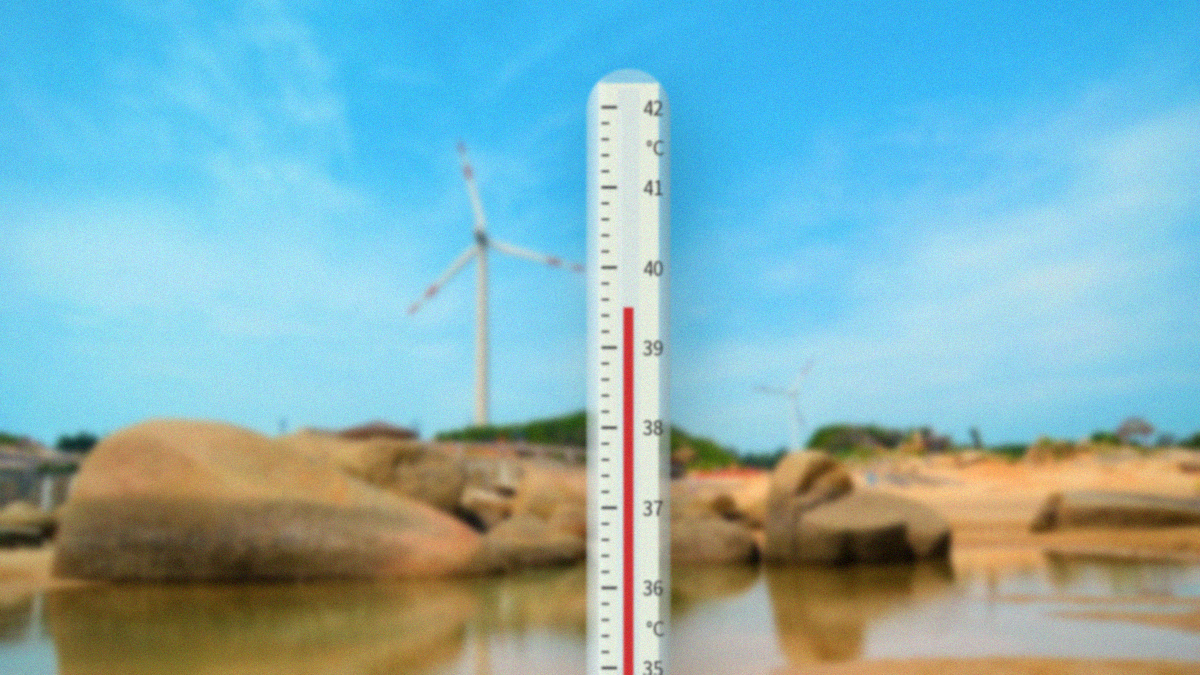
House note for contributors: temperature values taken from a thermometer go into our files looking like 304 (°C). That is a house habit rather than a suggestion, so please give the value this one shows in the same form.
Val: 39.5 (°C)
